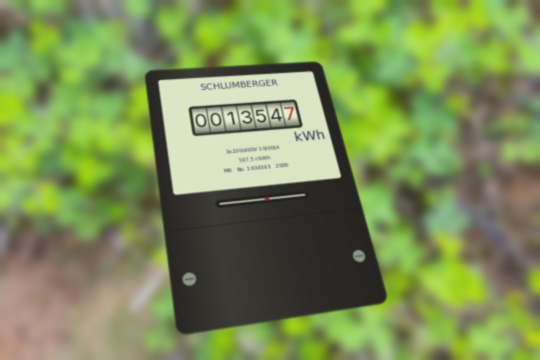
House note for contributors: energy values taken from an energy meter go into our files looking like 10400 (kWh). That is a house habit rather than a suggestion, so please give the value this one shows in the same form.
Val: 1354.7 (kWh)
